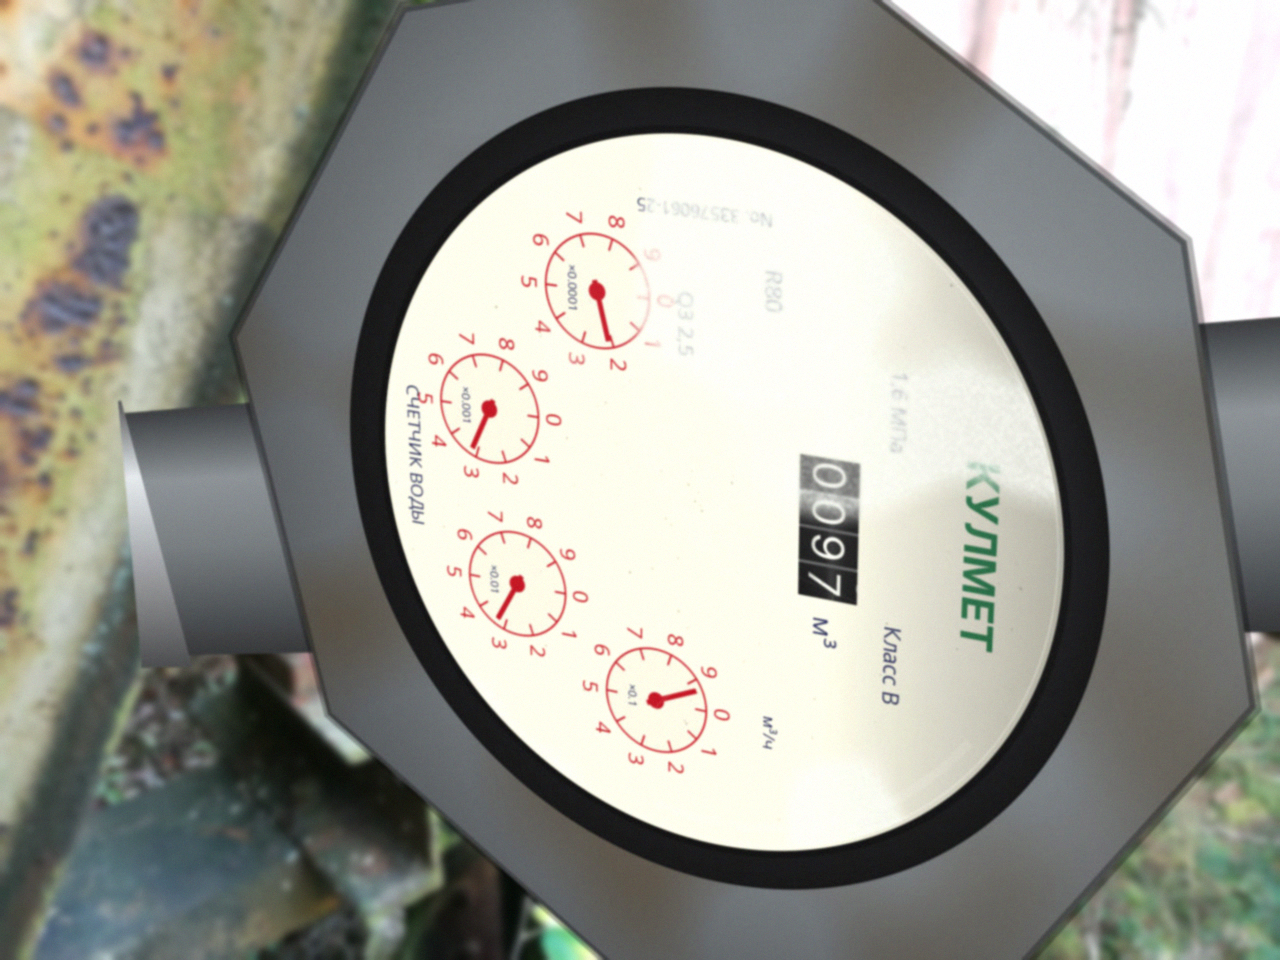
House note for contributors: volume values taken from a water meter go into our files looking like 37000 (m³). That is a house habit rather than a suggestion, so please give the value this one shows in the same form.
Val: 96.9332 (m³)
